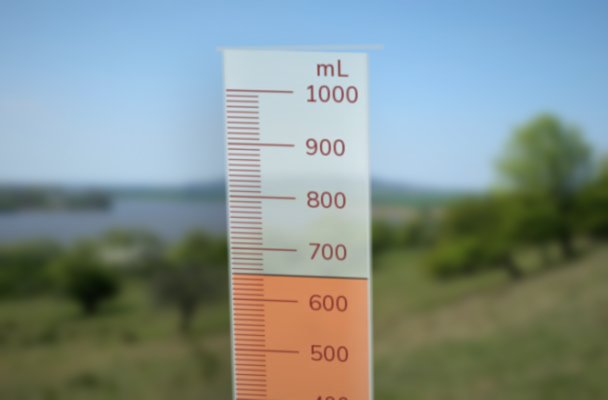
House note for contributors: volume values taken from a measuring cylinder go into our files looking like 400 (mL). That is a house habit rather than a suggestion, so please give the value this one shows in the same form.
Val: 650 (mL)
